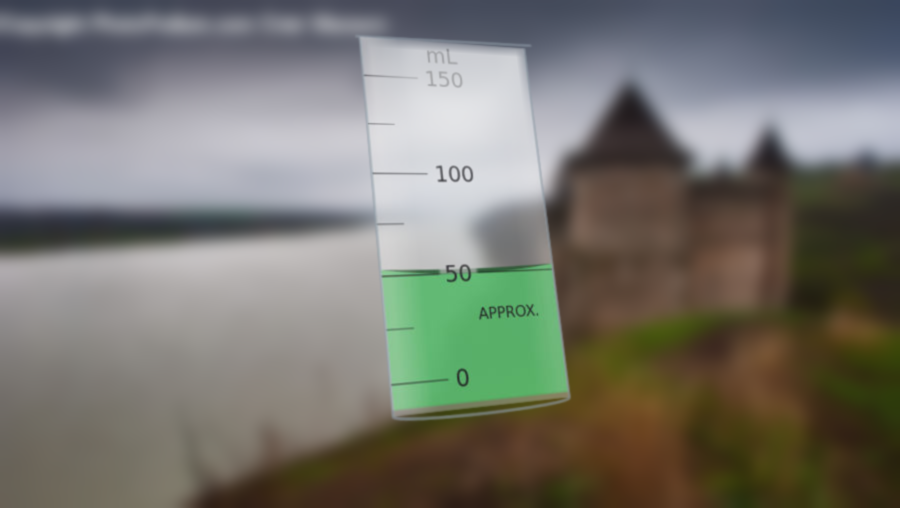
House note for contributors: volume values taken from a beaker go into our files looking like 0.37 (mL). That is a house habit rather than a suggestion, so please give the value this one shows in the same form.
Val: 50 (mL)
